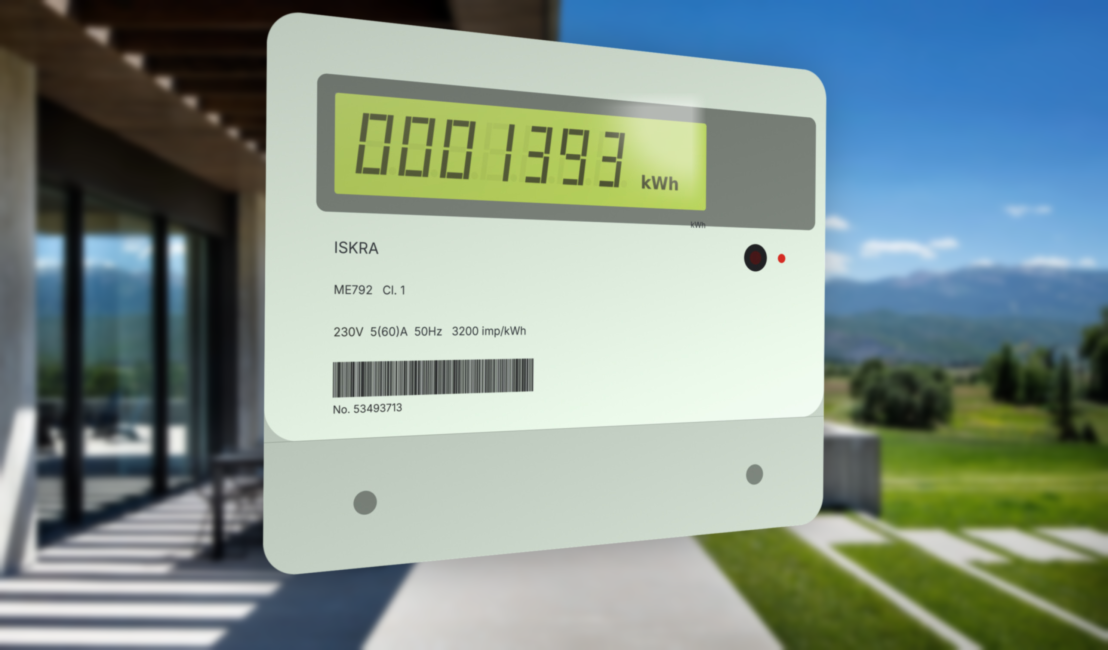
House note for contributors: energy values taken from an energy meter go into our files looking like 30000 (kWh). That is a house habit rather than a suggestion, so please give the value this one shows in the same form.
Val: 1393 (kWh)
